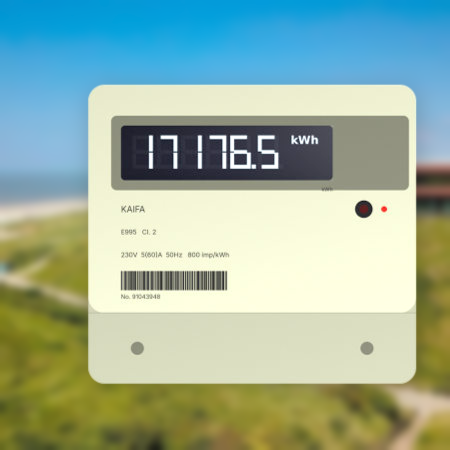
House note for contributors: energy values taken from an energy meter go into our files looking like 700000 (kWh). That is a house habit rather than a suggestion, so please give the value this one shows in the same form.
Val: 17176.5 (kWh)
